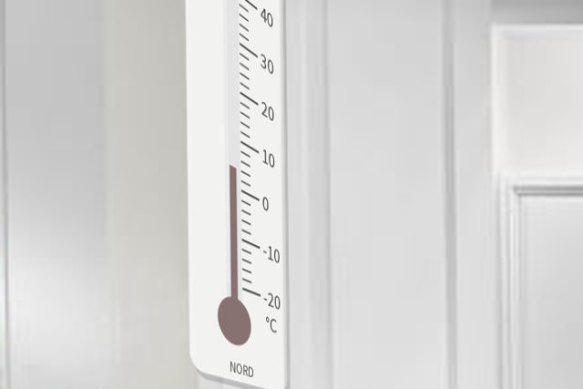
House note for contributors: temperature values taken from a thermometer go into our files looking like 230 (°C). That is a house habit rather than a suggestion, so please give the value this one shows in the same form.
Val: 4 (°C)
